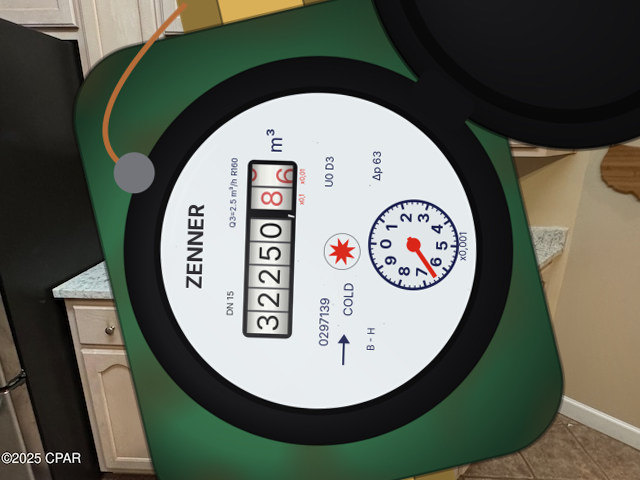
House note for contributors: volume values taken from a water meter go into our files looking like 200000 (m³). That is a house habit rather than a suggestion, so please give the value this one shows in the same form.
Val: 32250.856 (m³)
